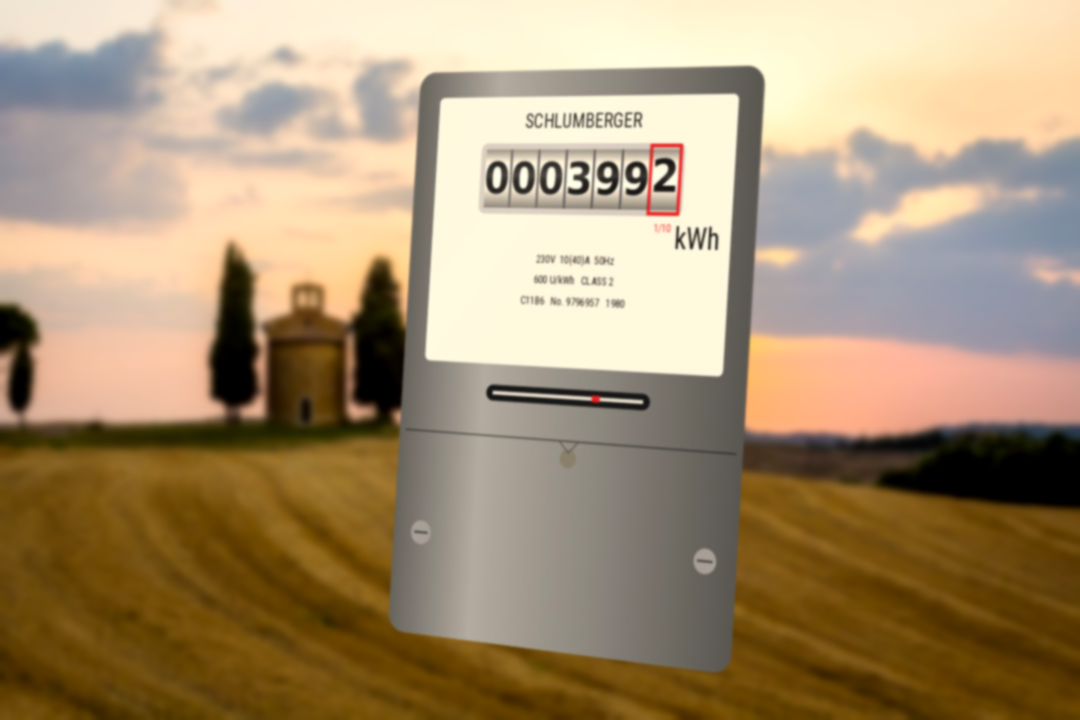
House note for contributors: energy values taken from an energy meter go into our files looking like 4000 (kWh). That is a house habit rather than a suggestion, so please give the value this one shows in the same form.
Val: 399.2 (kWh)
